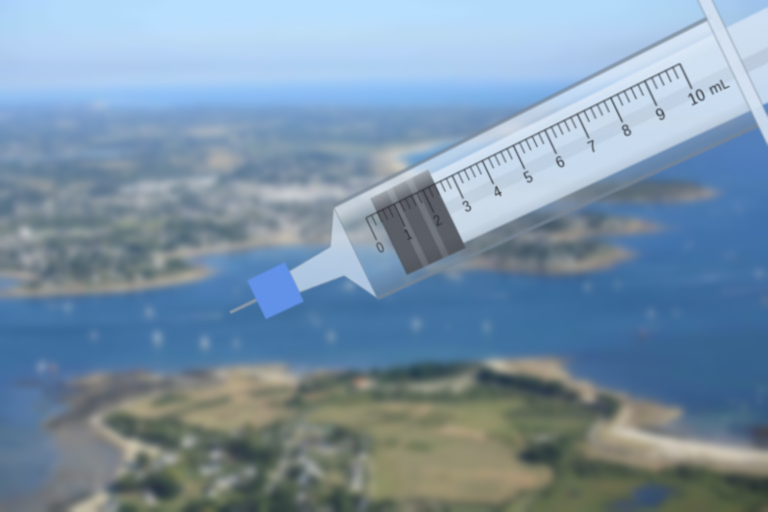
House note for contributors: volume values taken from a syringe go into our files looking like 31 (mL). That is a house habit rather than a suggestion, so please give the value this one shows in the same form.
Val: 0.4 (mL)
